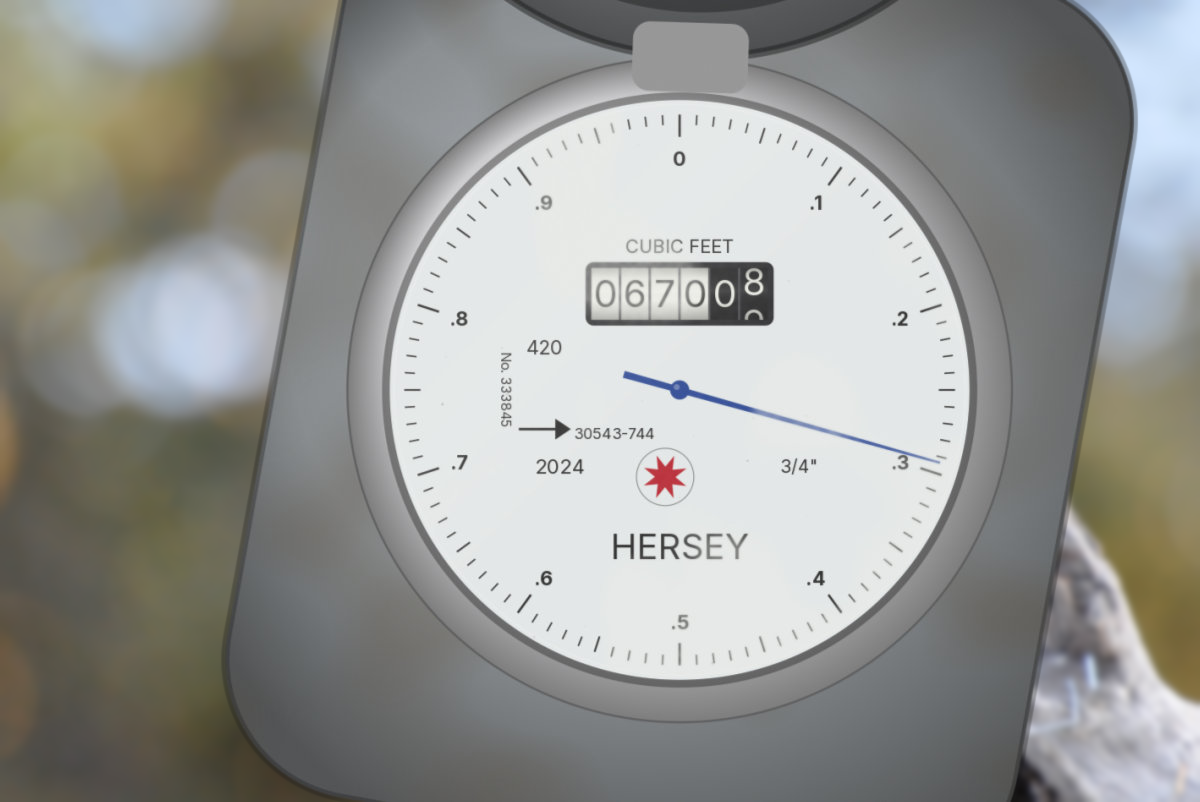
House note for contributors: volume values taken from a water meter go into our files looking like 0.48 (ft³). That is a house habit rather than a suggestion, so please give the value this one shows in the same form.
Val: 67008.29 (ft³)
